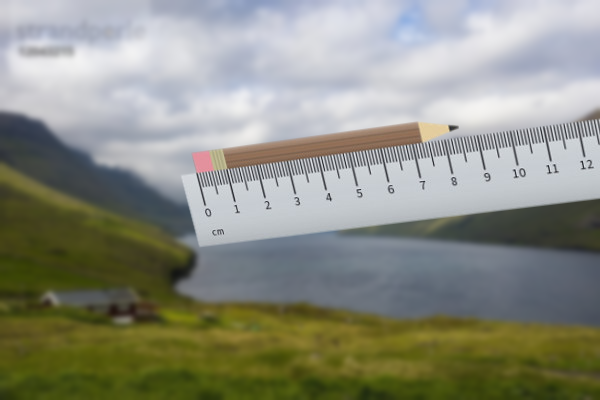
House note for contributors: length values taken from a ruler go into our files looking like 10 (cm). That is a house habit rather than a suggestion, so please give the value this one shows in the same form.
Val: 8.5 (cm)
